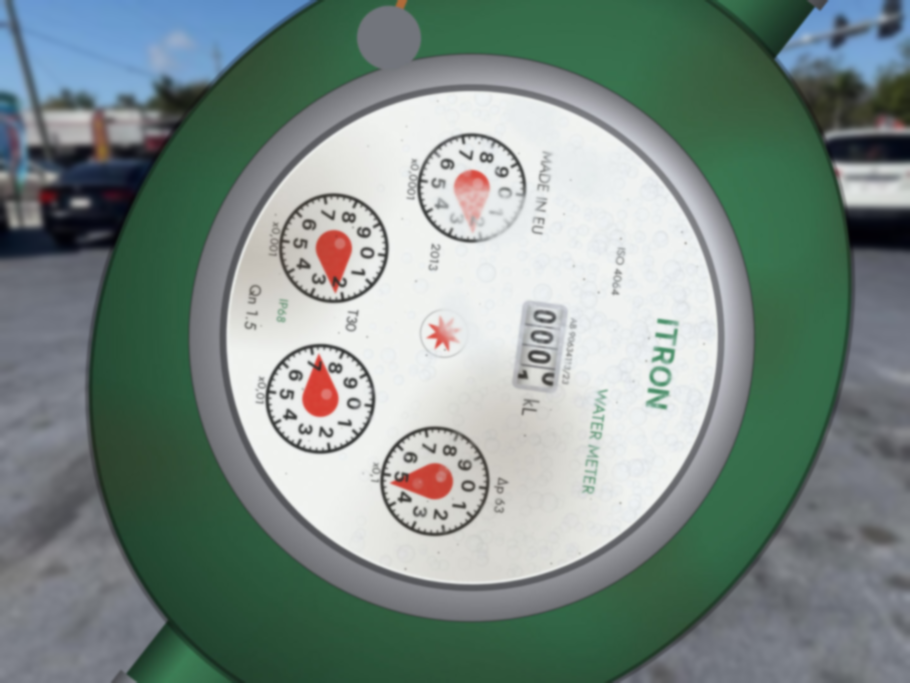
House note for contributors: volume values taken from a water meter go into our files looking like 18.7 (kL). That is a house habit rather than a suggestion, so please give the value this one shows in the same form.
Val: 0.4722 (kL)
